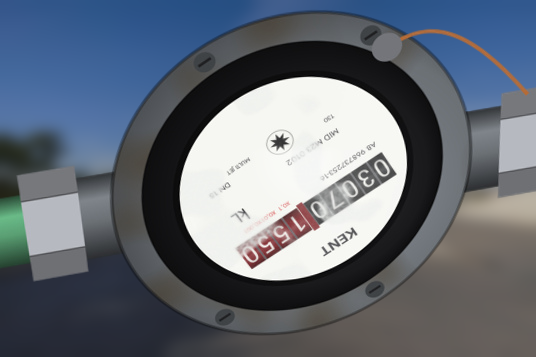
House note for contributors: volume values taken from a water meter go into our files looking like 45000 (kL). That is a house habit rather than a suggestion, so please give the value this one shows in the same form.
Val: 3070.1550 (kL)
